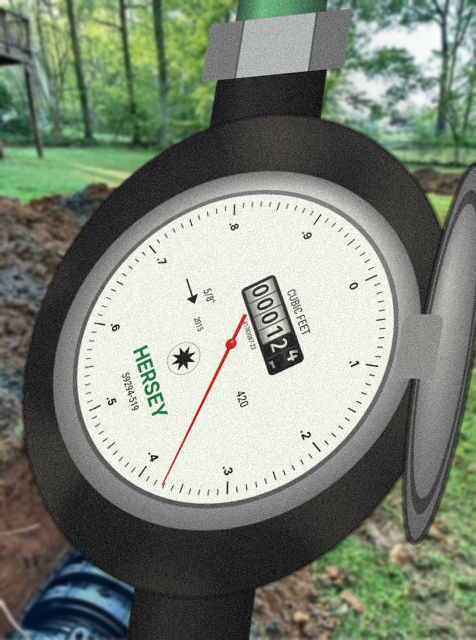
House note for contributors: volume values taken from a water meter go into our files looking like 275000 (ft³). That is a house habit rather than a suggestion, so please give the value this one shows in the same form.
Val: 124.37 (ft³)
